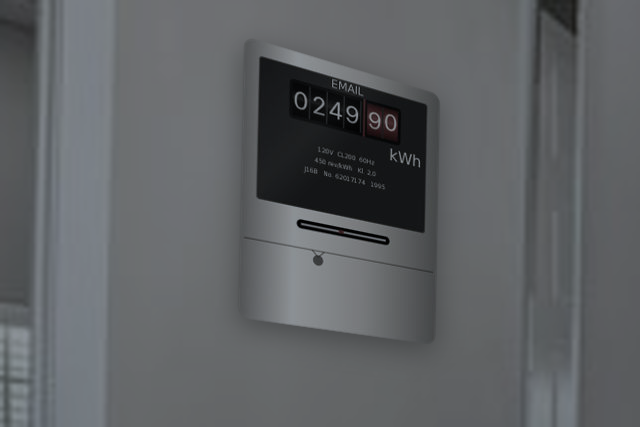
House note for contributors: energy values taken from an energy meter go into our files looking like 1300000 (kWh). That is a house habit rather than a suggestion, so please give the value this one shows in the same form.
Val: 249.90 (kWh)
